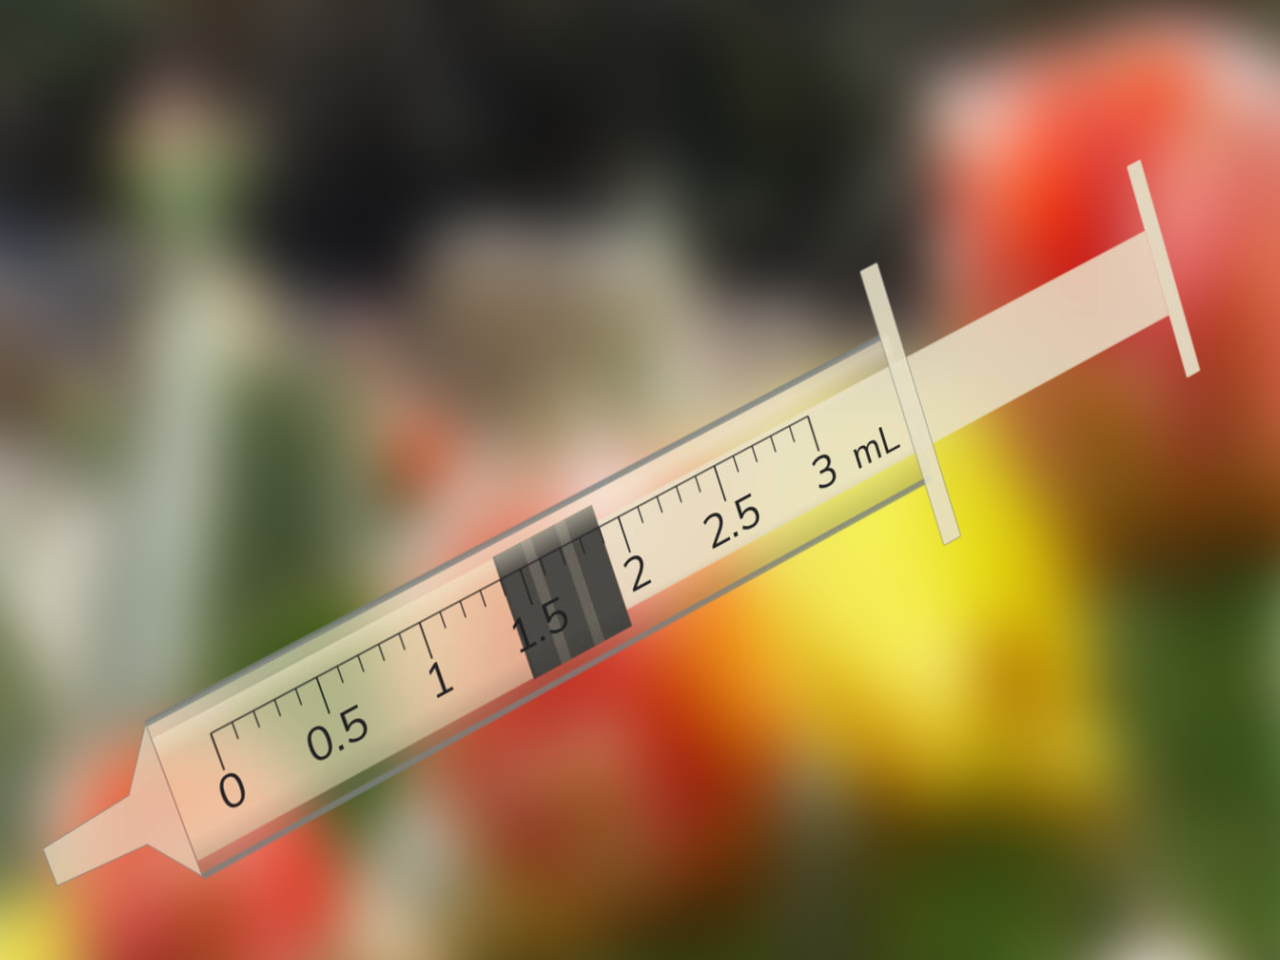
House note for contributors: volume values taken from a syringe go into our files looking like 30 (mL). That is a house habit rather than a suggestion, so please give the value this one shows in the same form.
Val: 1.4 (mL)
